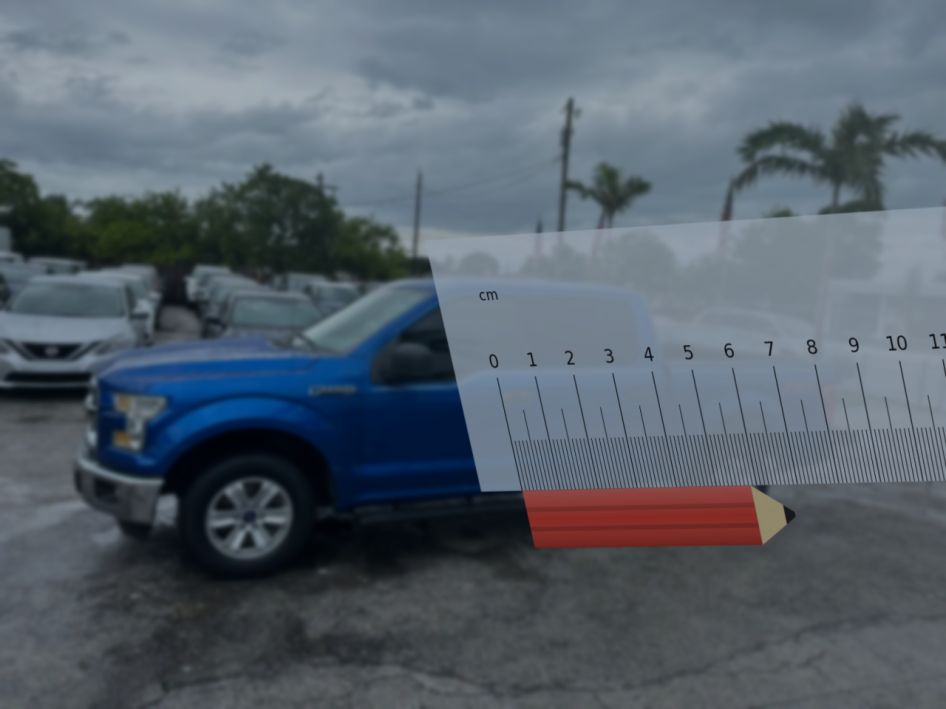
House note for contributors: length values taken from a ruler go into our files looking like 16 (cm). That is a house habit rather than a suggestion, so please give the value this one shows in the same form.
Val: 6.8 (cm)
